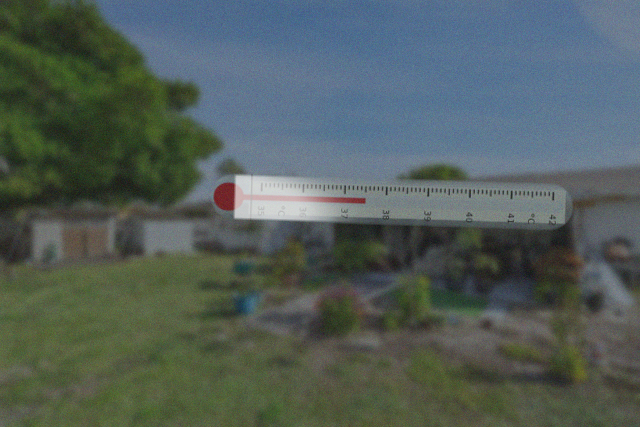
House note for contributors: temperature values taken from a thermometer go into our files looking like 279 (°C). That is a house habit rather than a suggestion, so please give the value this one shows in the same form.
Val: 37.5 (°C)
